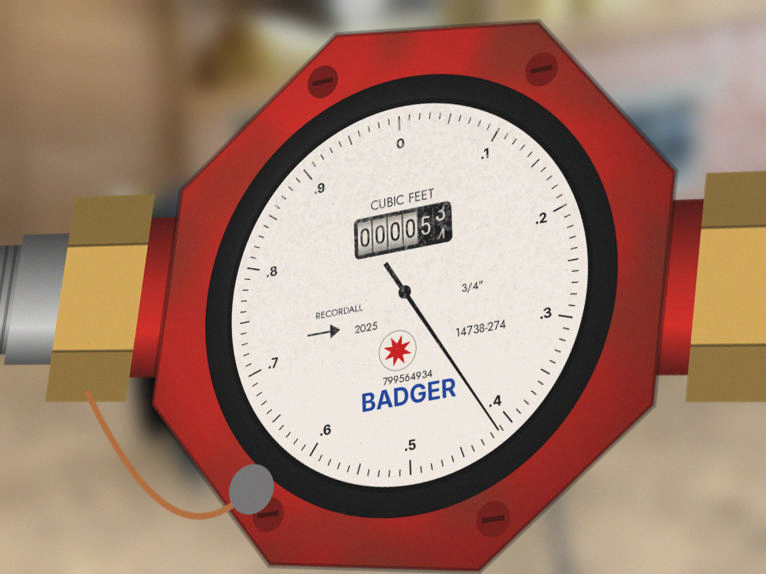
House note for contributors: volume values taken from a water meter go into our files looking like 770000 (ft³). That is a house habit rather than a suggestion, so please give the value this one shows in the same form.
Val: 53.41 (ft³)
